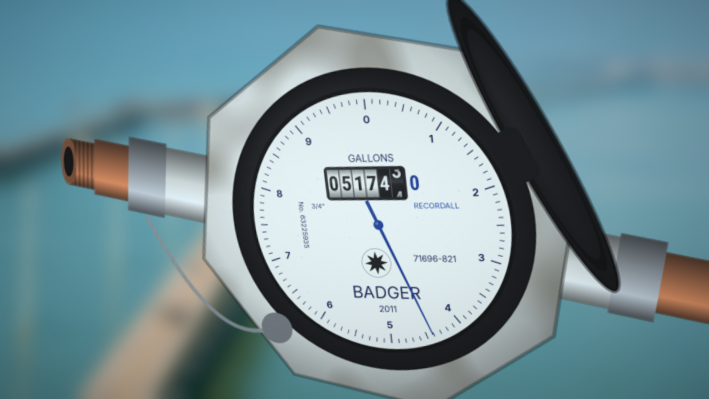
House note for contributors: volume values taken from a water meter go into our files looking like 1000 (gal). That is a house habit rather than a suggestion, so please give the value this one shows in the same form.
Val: 517434.4 (gal)
